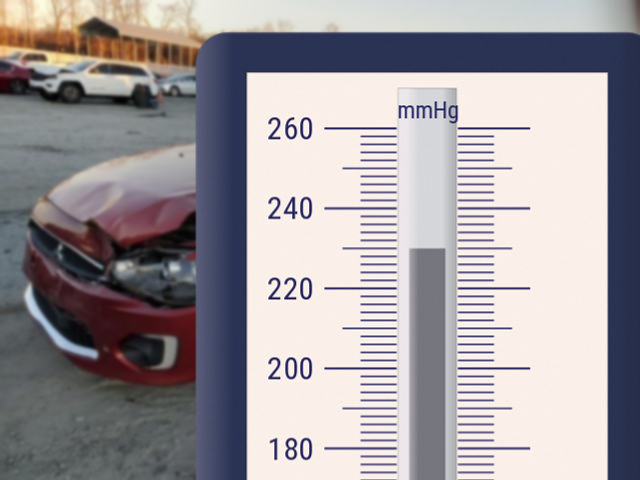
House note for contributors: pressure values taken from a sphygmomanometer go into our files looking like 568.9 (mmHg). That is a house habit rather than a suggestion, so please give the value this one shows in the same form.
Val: 230 (mmHg)
